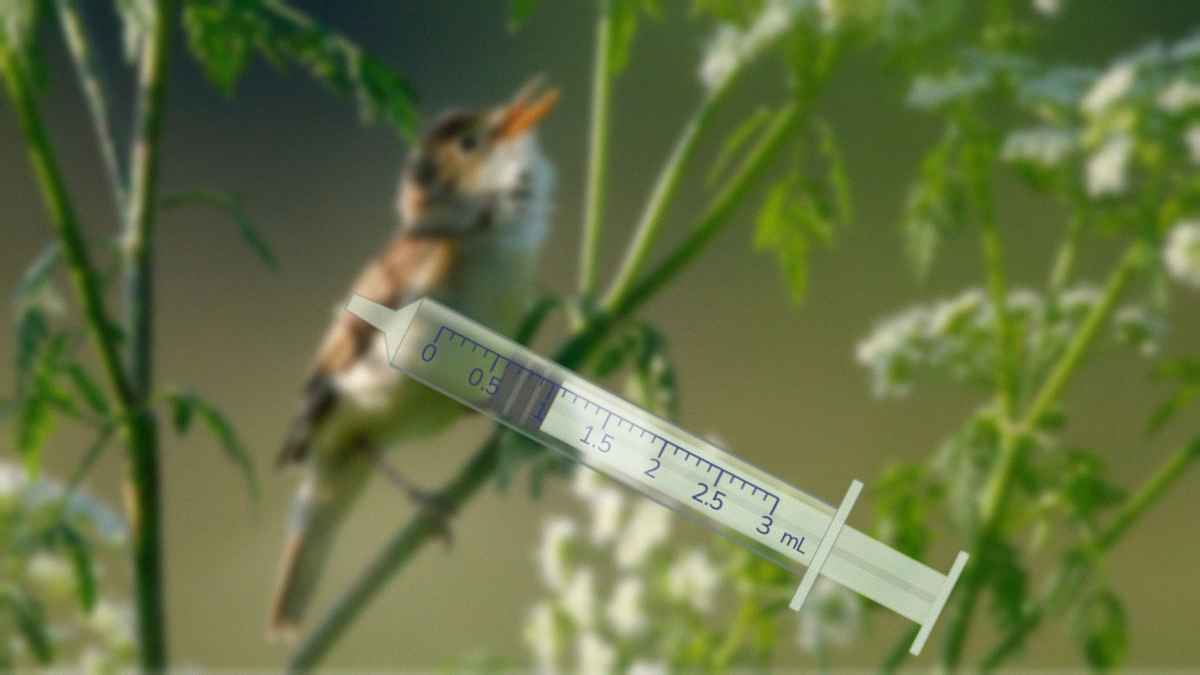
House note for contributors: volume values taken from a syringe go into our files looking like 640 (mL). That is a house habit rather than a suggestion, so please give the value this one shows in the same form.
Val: 0.6 (mL)
